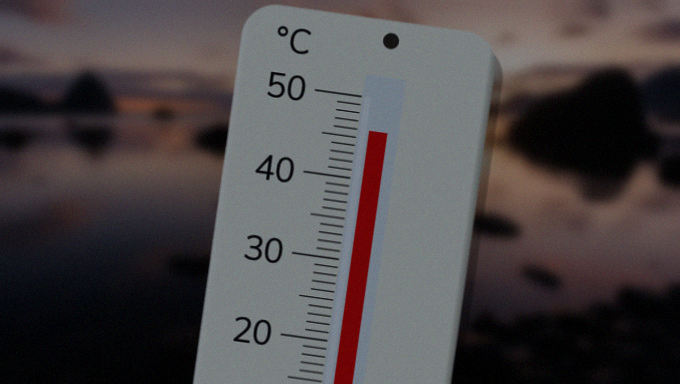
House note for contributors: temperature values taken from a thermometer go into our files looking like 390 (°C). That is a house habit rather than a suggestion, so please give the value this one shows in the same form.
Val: 46 (°C)
